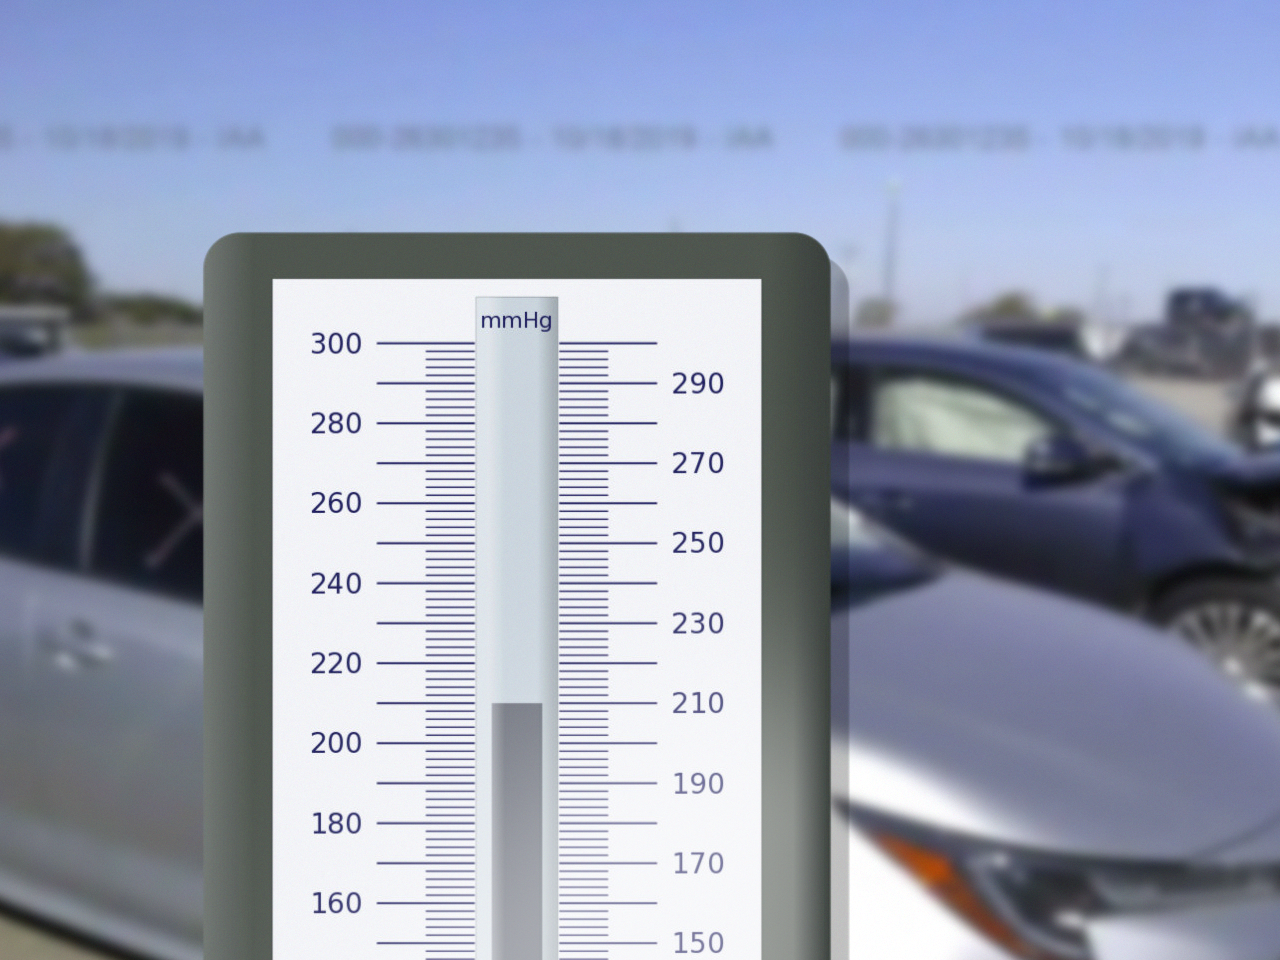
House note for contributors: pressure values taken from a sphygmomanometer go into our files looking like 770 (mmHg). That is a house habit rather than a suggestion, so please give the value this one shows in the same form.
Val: 210 (mmHg)
